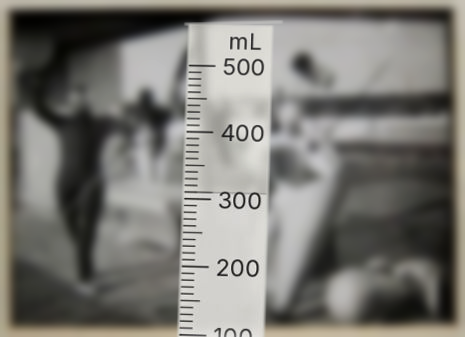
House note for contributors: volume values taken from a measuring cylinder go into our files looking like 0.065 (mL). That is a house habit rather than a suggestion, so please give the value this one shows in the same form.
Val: 310 (mL)
